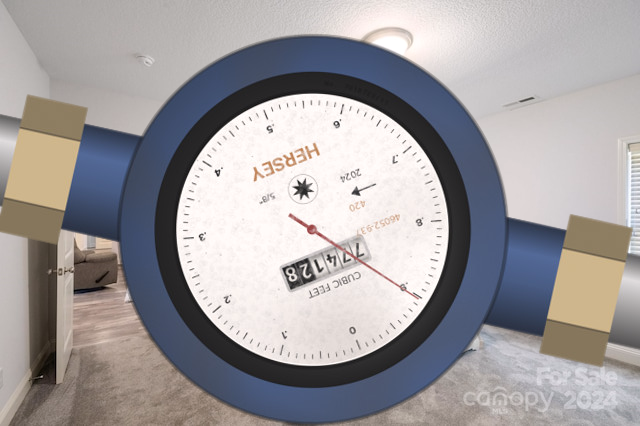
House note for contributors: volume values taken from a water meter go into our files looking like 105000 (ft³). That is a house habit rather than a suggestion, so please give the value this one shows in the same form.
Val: 774127.90 (ft³)
